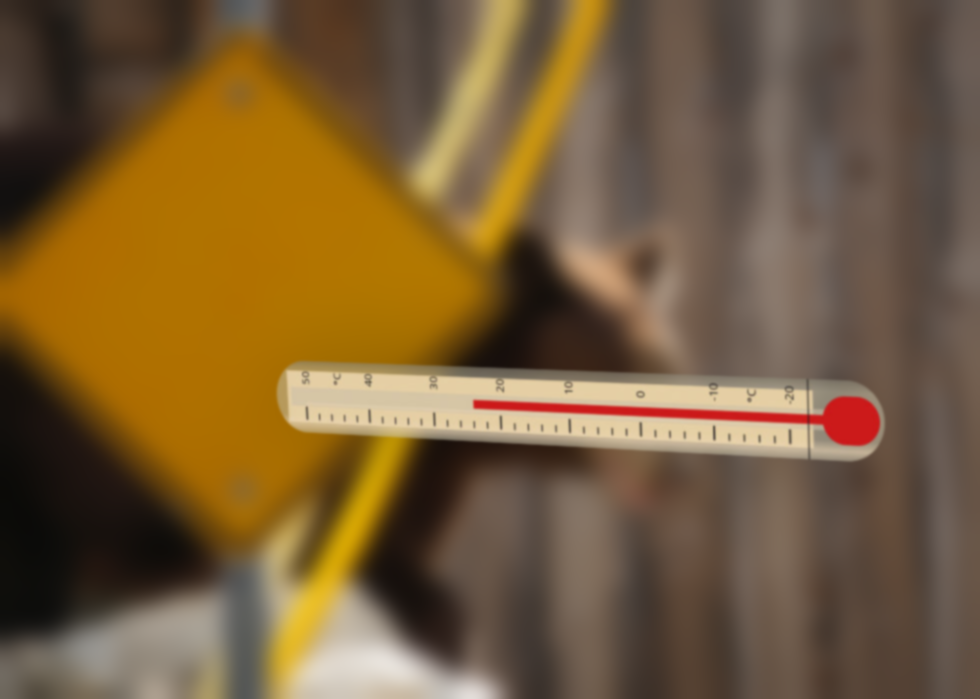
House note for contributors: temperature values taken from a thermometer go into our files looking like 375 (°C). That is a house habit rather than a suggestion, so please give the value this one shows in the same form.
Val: 24 (°C)
